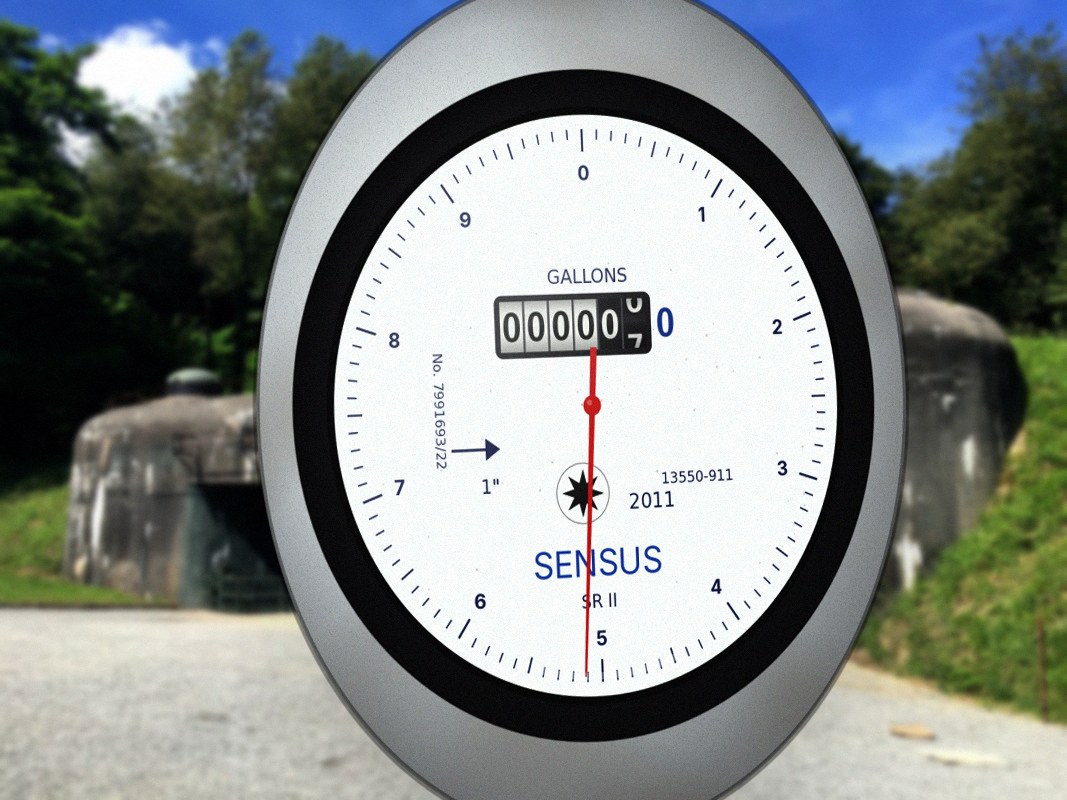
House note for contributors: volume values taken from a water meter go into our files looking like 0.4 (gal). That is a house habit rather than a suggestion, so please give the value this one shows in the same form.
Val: 65.1 (gal)
